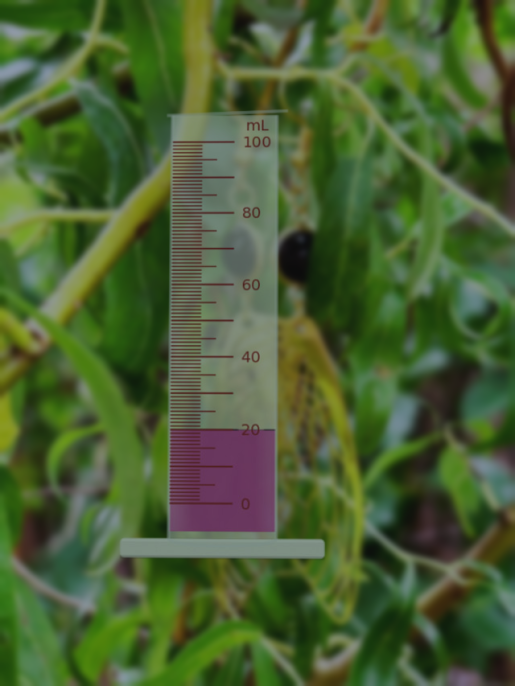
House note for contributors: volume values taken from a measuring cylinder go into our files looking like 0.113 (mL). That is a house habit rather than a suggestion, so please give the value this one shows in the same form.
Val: 20 (mL)
